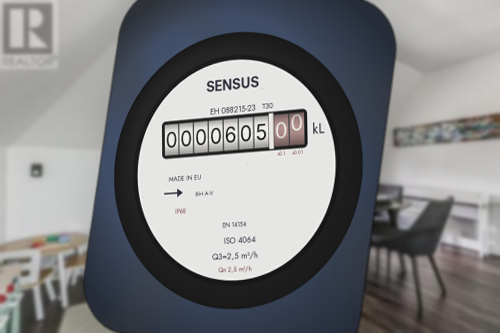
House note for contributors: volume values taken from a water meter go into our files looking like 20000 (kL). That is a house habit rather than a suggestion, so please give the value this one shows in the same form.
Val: 605.00 (kL)
